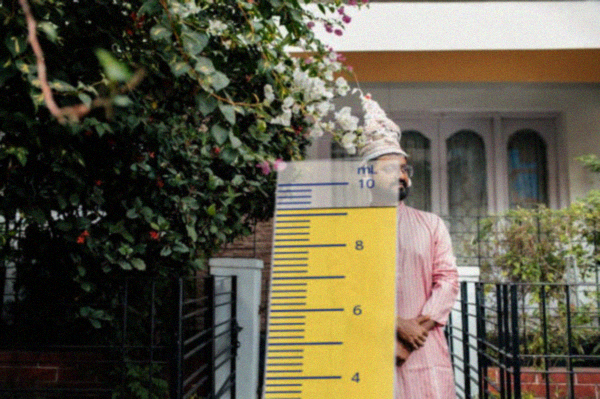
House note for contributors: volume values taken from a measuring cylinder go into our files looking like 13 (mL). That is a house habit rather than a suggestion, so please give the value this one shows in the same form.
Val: 9.2 (mL)
